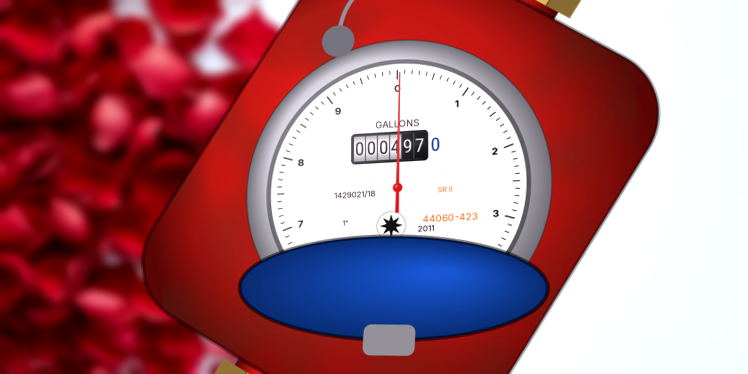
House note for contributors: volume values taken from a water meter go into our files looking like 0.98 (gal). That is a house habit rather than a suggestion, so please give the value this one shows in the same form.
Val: 4970.0 (gal)
